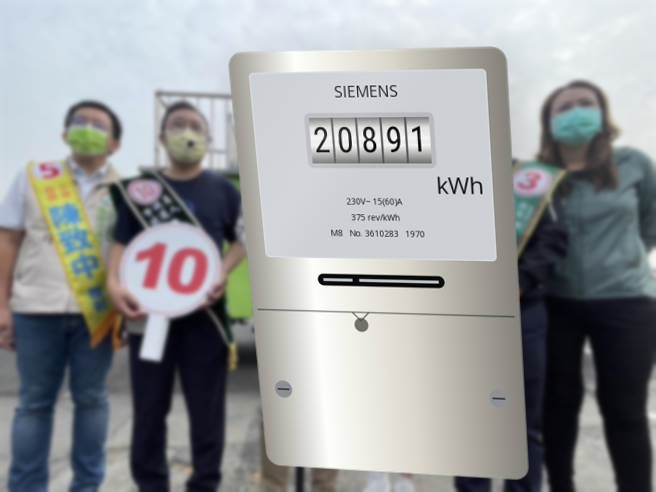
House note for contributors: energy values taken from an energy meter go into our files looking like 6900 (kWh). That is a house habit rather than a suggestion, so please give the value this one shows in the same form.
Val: 20891 (kWh)
